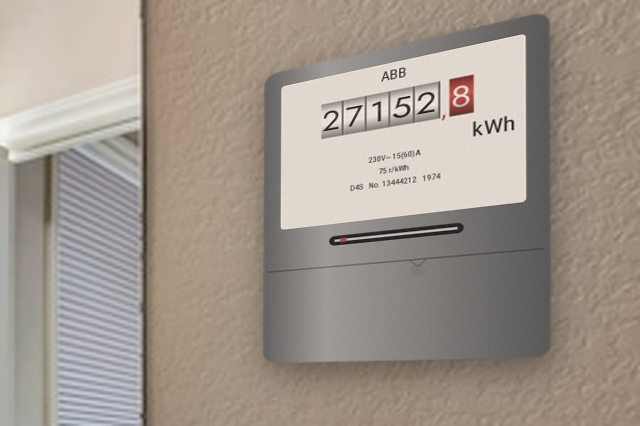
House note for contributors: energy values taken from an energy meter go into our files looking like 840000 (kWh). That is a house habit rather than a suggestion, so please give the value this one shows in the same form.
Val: 27152.8 (kWh)
